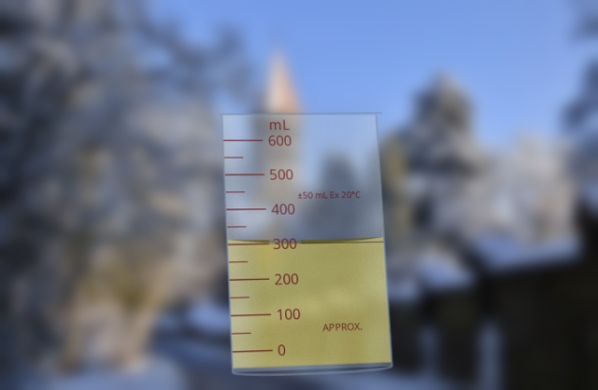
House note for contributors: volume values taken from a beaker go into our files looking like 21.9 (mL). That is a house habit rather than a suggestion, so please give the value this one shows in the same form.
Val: 300 (mL)
